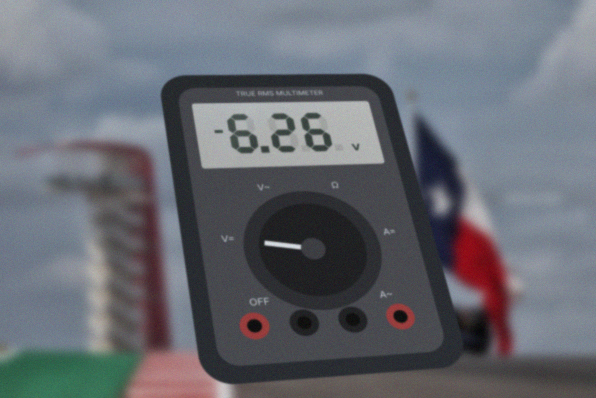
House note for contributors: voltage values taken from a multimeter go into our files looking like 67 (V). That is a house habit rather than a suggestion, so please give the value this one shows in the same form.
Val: -6.26 (V)
